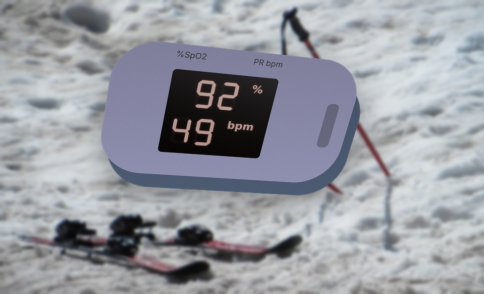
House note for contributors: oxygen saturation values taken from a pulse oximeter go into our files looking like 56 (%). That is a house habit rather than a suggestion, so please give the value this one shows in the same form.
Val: 92 (%)
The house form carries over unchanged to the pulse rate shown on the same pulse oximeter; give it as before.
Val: 49 (bpm)
